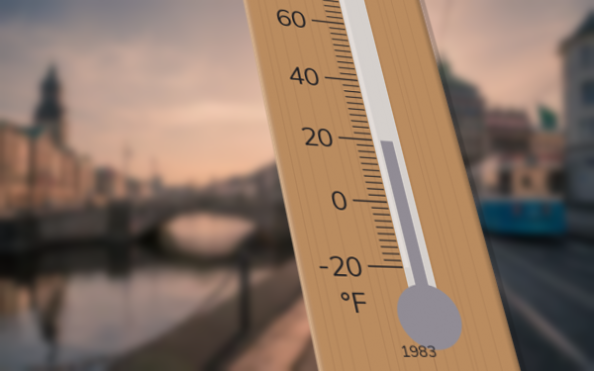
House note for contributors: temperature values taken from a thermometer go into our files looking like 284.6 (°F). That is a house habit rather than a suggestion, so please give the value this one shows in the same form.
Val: 20 (°F)
